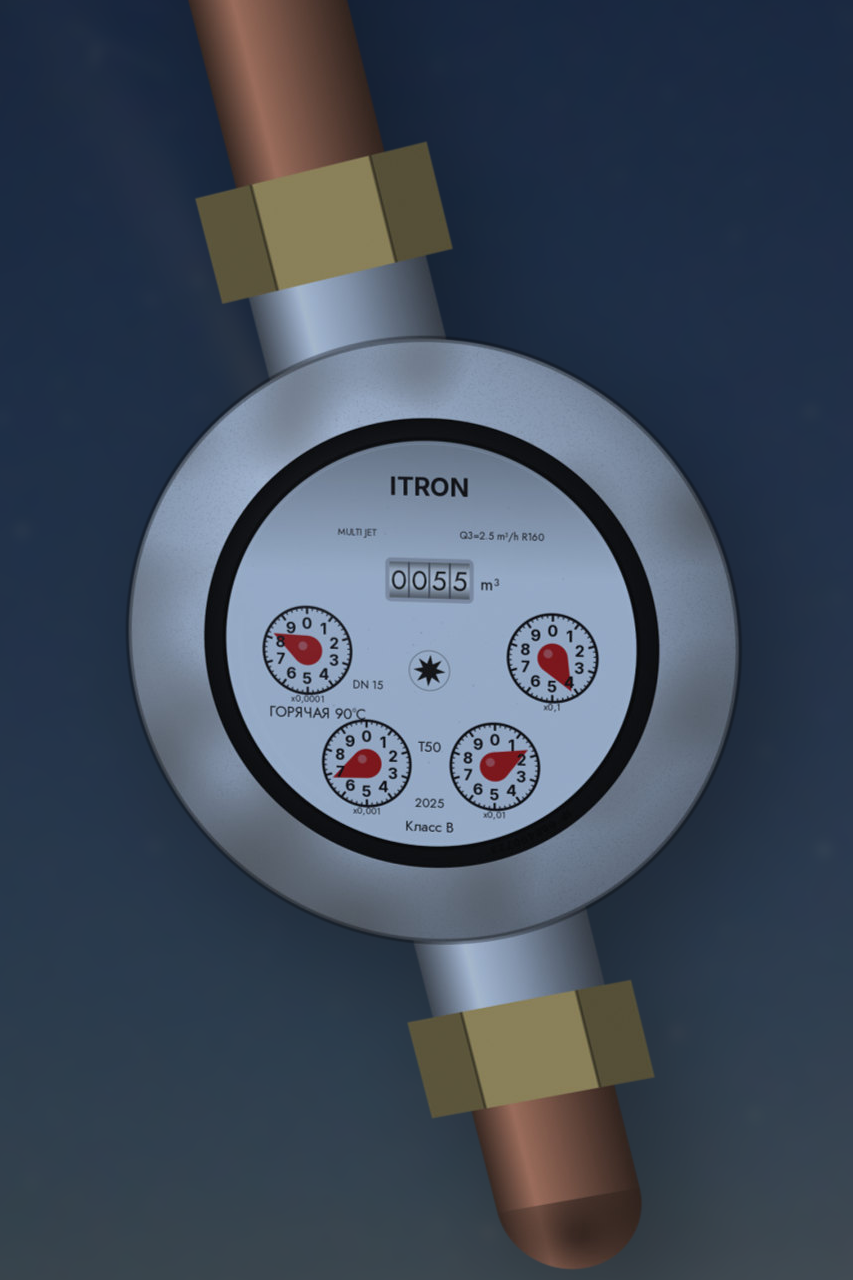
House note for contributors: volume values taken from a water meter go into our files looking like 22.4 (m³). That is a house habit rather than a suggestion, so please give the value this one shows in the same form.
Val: 55.4168 (m³)
